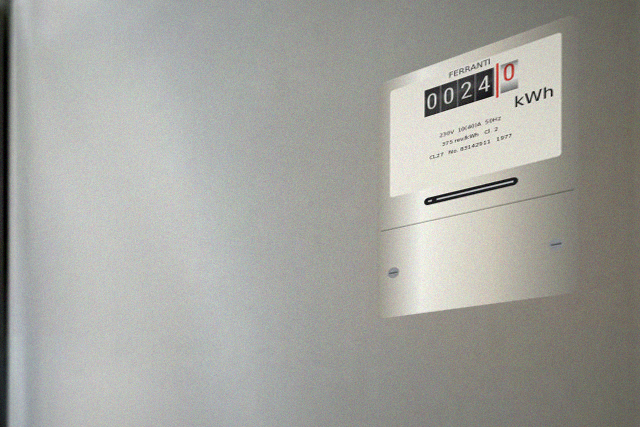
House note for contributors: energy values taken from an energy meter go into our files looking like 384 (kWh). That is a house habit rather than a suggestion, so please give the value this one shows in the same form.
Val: 24.0 (kWh)
